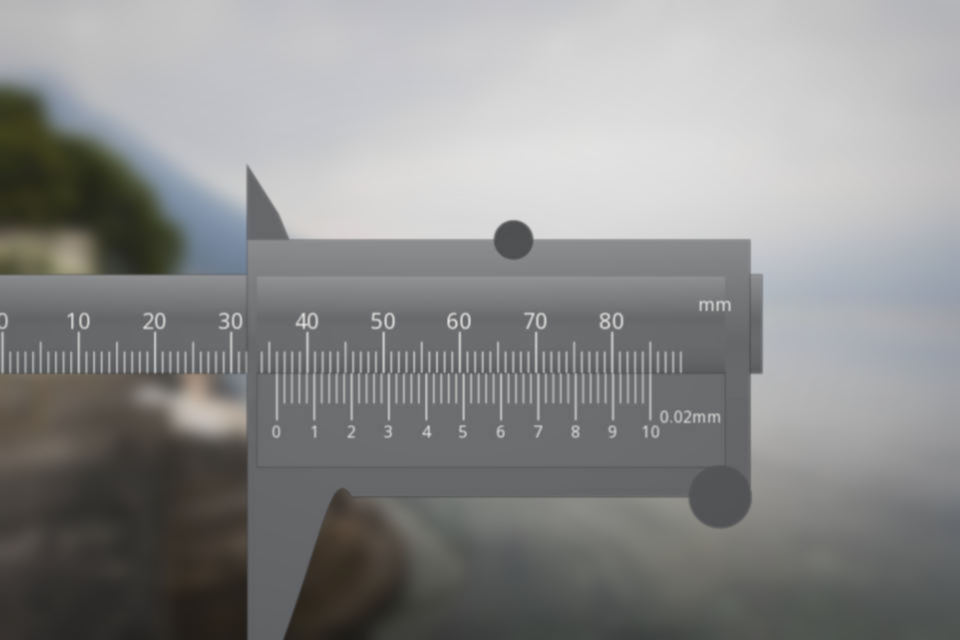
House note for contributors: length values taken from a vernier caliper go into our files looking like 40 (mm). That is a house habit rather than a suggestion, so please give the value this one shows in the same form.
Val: 36.0 (mm)
